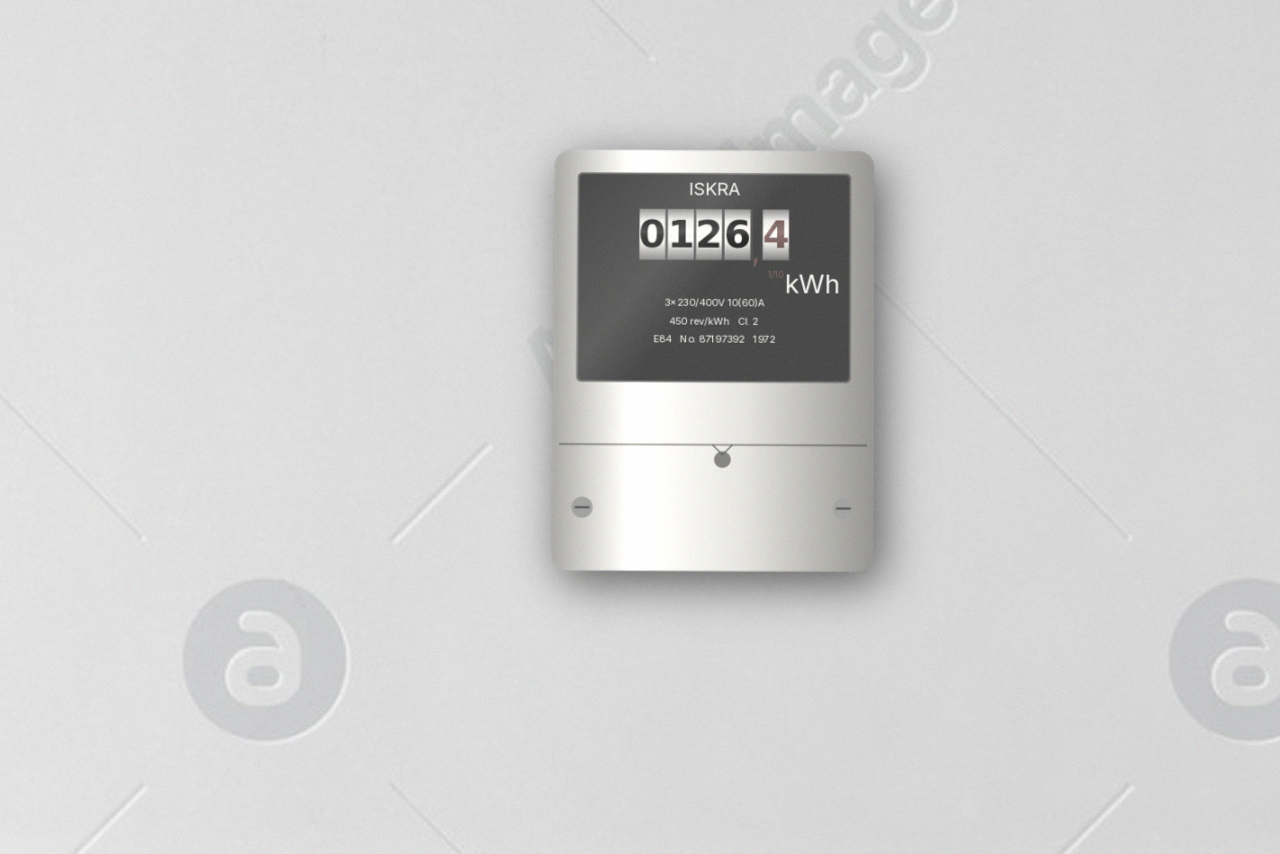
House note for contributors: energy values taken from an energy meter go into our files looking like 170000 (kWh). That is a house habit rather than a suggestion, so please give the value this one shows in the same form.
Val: 126.4 (kWh)
